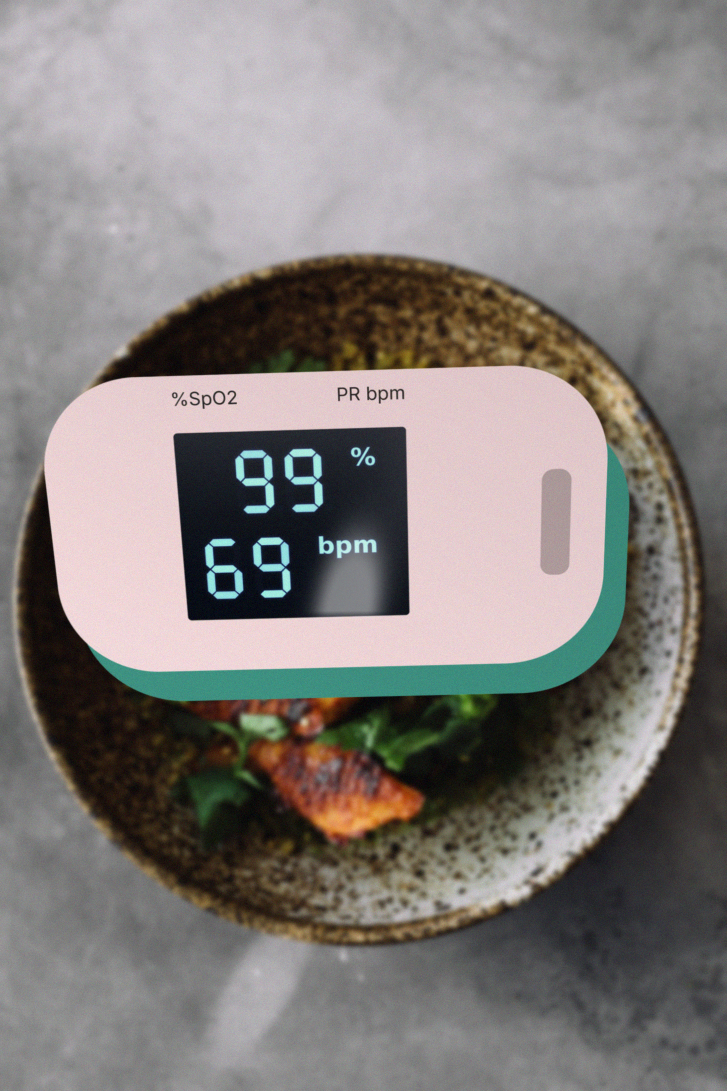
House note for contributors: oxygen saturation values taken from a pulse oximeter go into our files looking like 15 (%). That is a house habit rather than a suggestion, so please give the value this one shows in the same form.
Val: 99 (%)
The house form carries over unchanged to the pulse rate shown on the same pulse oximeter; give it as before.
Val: 69 (bpm)
